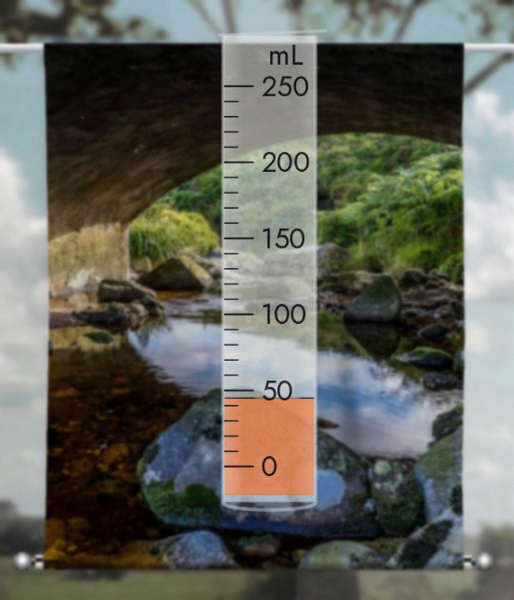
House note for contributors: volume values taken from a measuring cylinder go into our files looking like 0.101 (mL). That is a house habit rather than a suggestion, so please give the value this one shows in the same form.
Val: 45 (mL)
